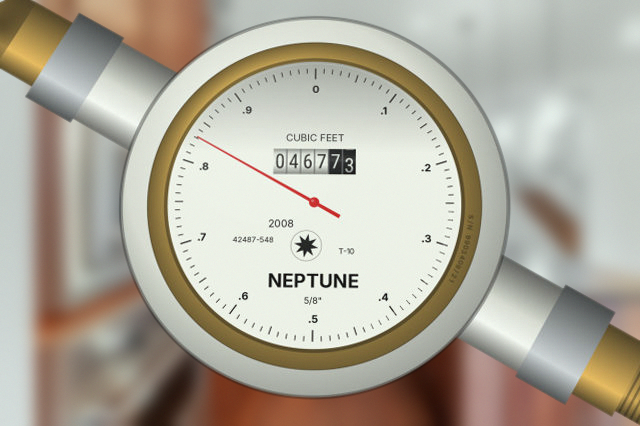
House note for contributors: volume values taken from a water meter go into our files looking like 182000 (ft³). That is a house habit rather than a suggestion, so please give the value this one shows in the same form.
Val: 46772.83 (ft³)
